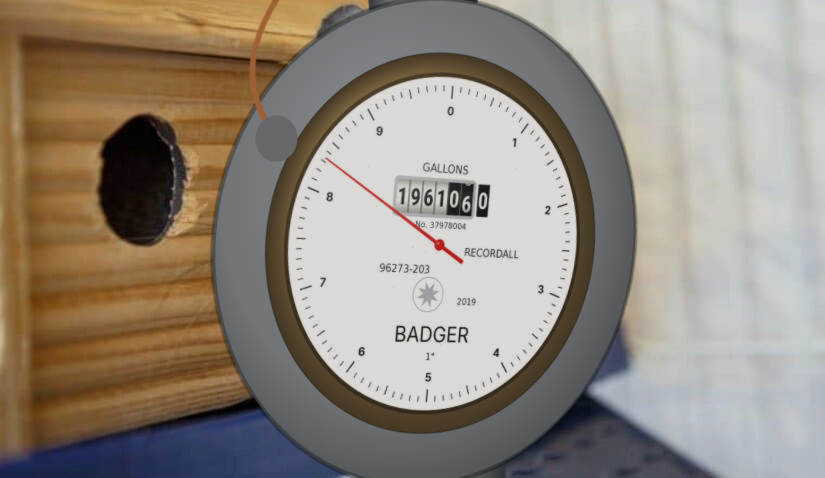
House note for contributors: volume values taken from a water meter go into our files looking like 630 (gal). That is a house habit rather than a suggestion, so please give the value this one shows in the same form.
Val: 1961058.3 (gal)
